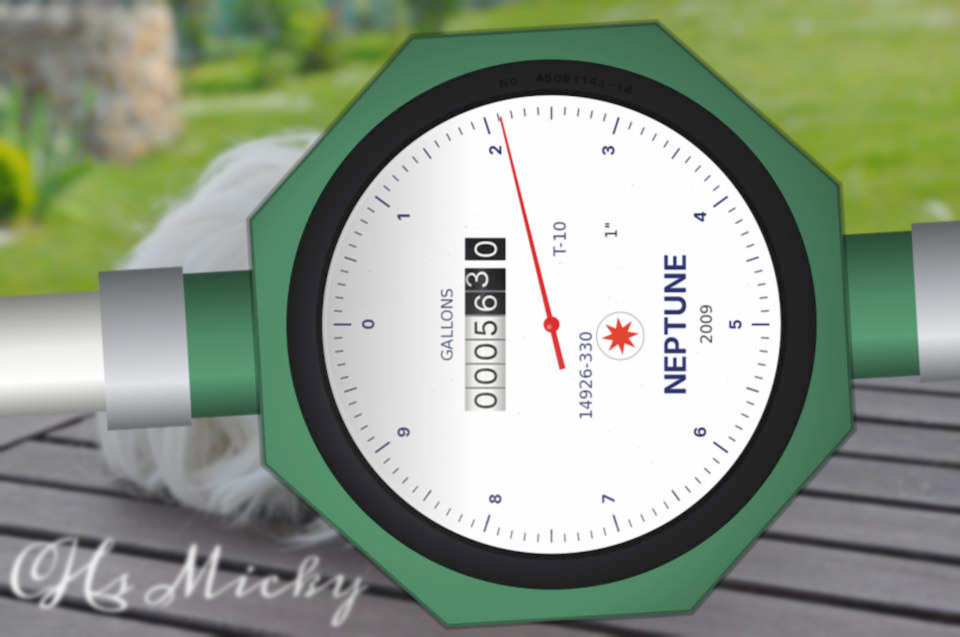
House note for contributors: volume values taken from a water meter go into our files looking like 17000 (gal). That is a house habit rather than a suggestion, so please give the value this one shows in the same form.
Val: 5632.1 (gal)
